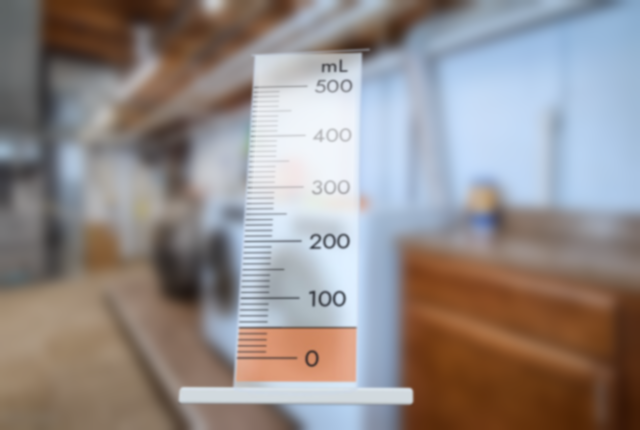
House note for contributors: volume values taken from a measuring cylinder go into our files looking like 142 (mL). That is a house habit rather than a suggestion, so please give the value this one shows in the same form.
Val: 50 (mL)
